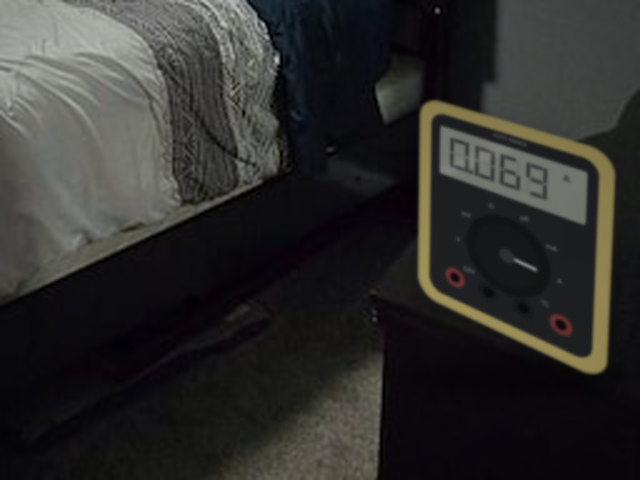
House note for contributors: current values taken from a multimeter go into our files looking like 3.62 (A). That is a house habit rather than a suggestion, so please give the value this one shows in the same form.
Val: 0.069 (A)
